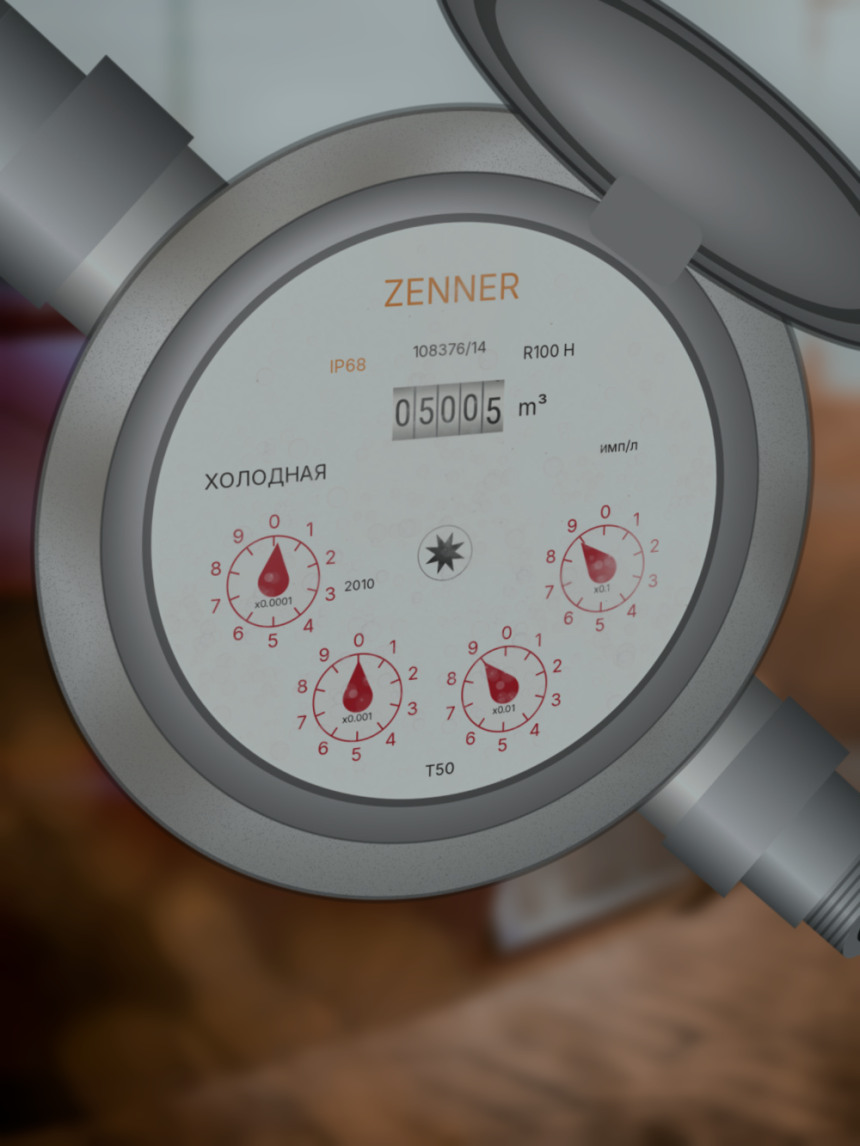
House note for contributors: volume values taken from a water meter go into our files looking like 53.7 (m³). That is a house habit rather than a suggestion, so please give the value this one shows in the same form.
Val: 5004.8900 (m³)
